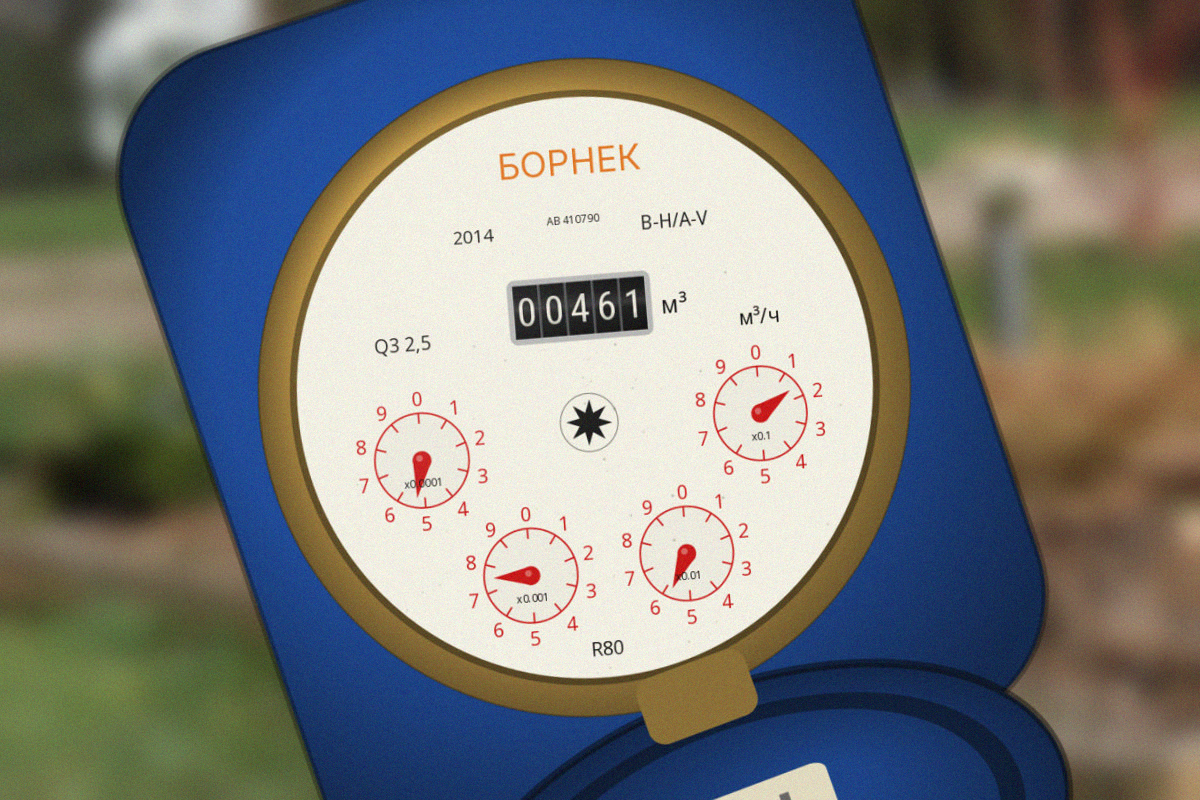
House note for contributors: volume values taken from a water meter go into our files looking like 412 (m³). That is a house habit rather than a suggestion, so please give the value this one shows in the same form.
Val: 461.1575 (m³)
